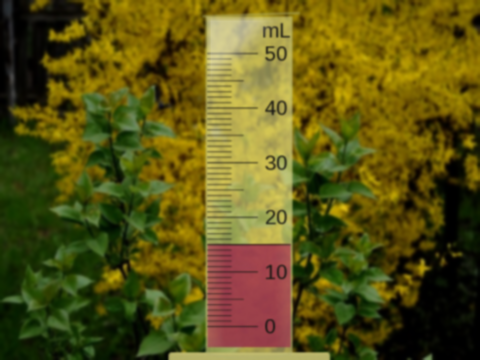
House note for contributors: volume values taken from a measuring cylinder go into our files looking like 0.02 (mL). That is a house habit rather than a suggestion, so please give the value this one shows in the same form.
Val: 15 (mL)
